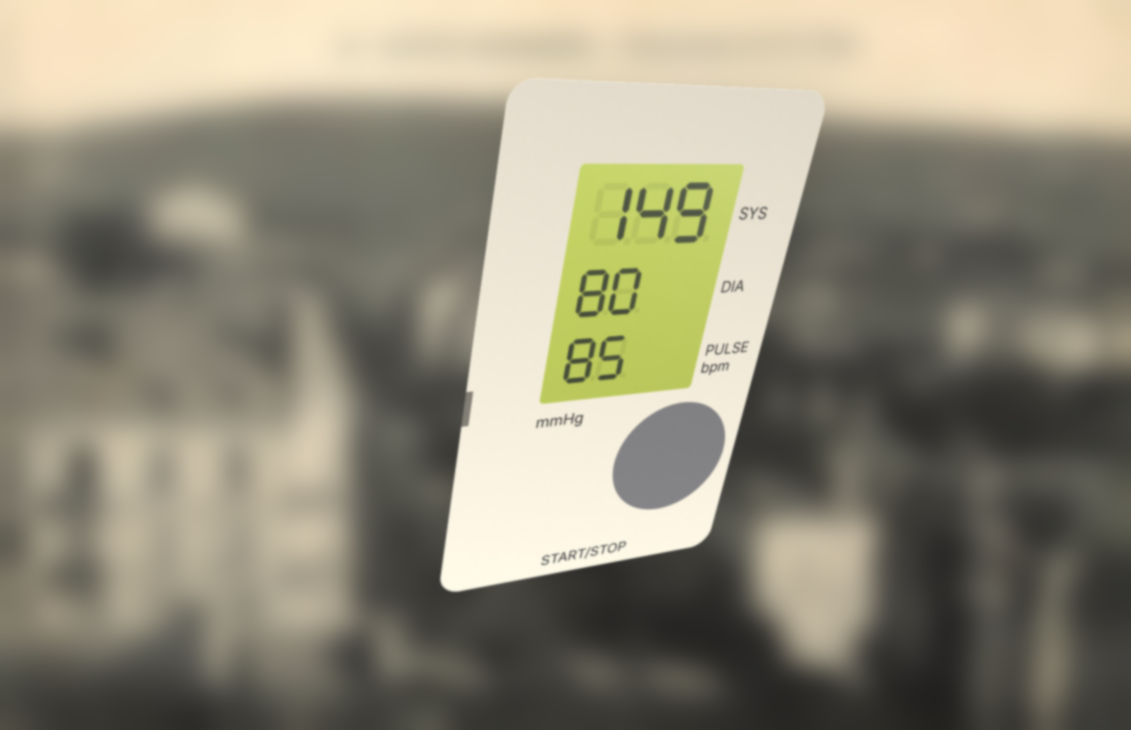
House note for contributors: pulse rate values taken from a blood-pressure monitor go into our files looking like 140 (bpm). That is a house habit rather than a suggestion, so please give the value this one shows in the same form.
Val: 85 (bpm)
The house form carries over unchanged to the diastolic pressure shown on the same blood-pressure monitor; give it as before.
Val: 80 (mmHg)
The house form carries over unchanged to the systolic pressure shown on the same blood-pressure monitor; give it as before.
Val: 149 (mmHg)
